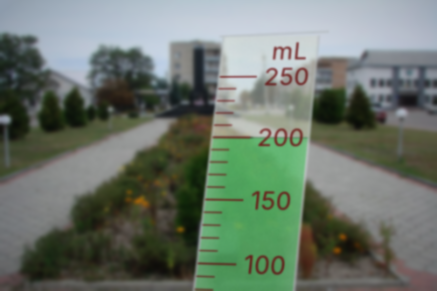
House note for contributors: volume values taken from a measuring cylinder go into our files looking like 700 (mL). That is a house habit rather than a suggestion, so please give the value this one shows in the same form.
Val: 200 (mL)
